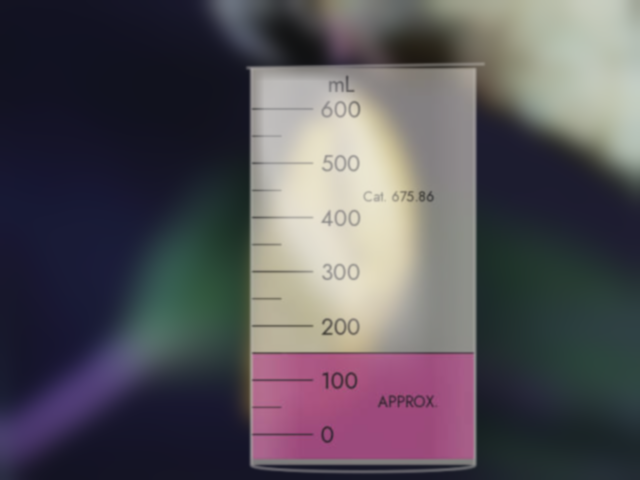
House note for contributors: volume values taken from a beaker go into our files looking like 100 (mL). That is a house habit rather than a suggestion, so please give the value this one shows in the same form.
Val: 150 (mL)
